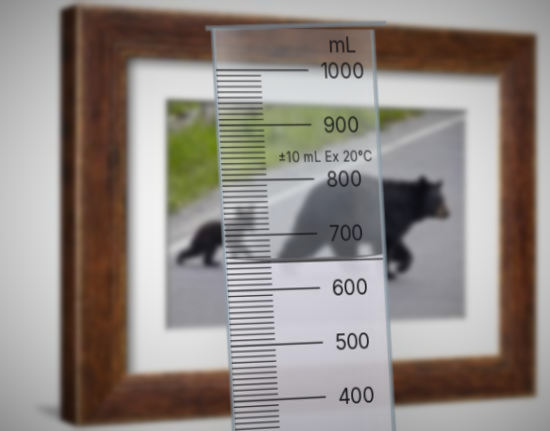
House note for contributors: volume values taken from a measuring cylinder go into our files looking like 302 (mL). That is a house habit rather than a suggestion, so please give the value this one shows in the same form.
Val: 650 (mL)
